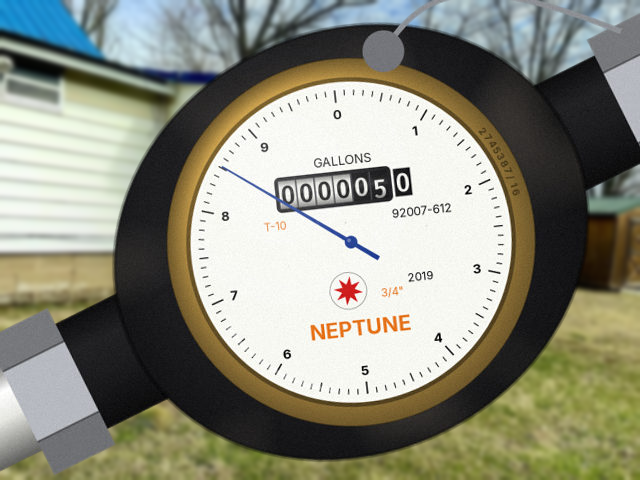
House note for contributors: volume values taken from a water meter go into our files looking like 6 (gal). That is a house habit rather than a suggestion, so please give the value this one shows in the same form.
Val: 48.5 (gal)
